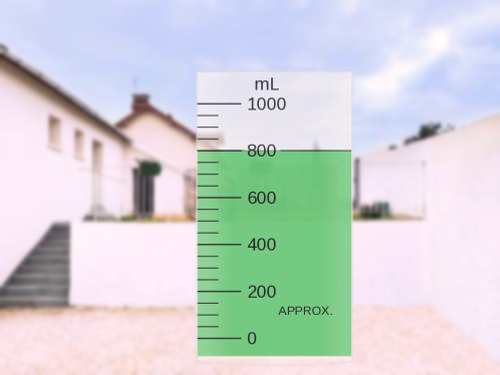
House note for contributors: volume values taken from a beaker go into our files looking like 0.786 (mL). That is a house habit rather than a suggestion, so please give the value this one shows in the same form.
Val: 800 (mL)
